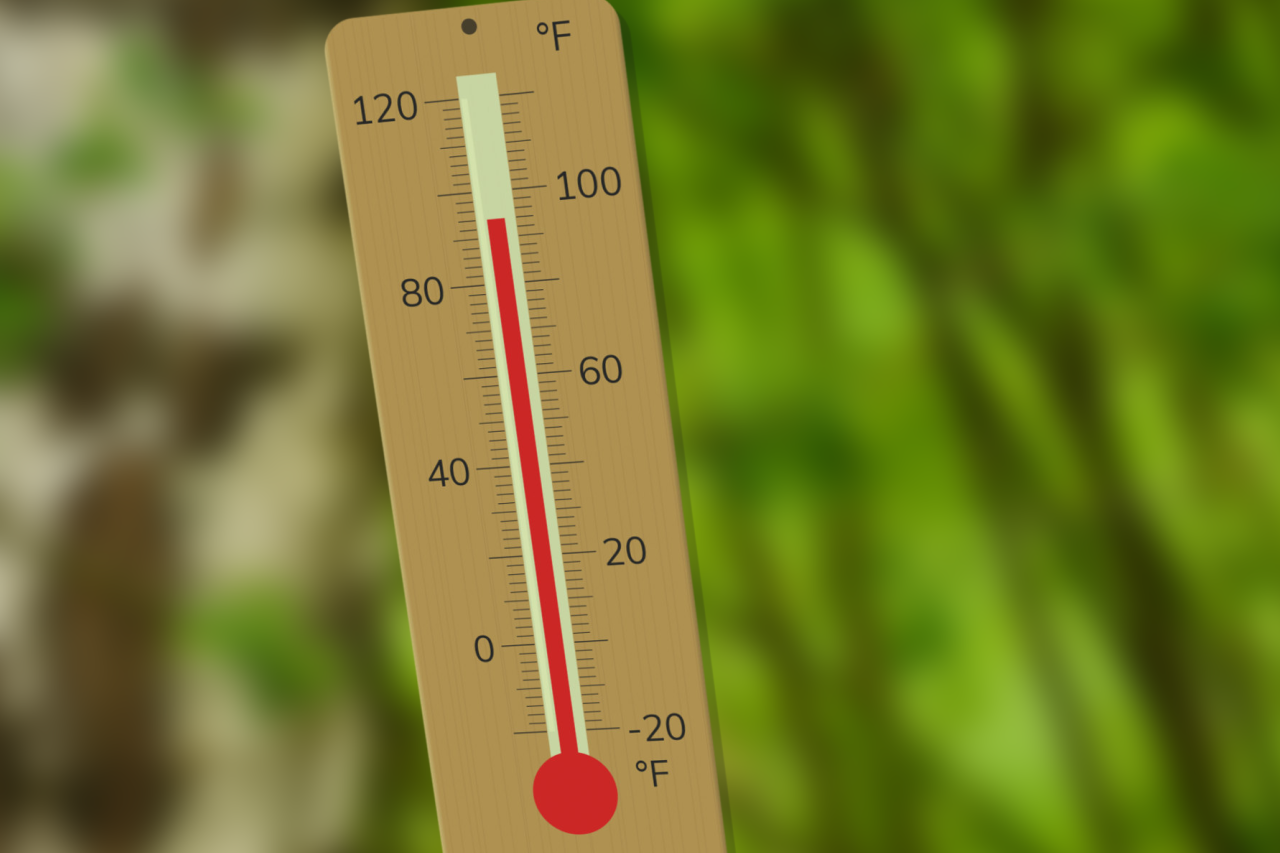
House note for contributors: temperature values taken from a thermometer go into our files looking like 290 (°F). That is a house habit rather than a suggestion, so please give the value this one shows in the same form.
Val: 94 (°F)
